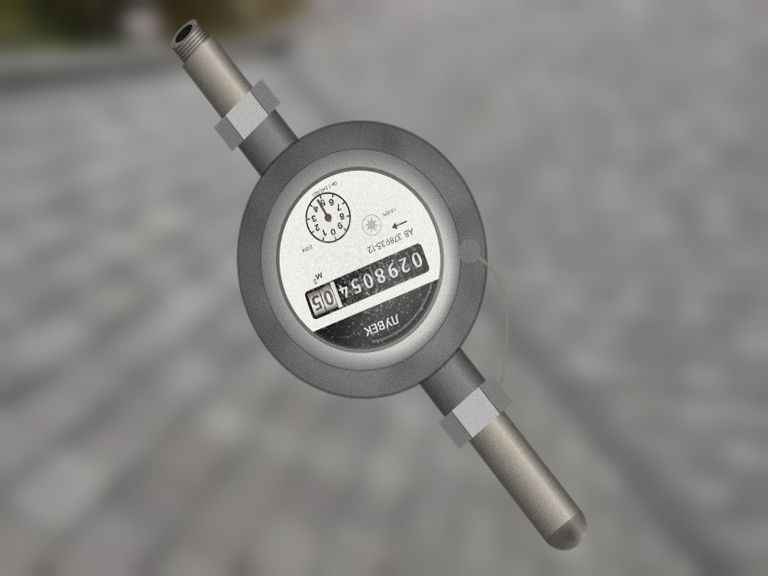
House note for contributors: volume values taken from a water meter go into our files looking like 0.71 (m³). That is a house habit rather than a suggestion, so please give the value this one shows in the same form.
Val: 298054.054 (m³)
